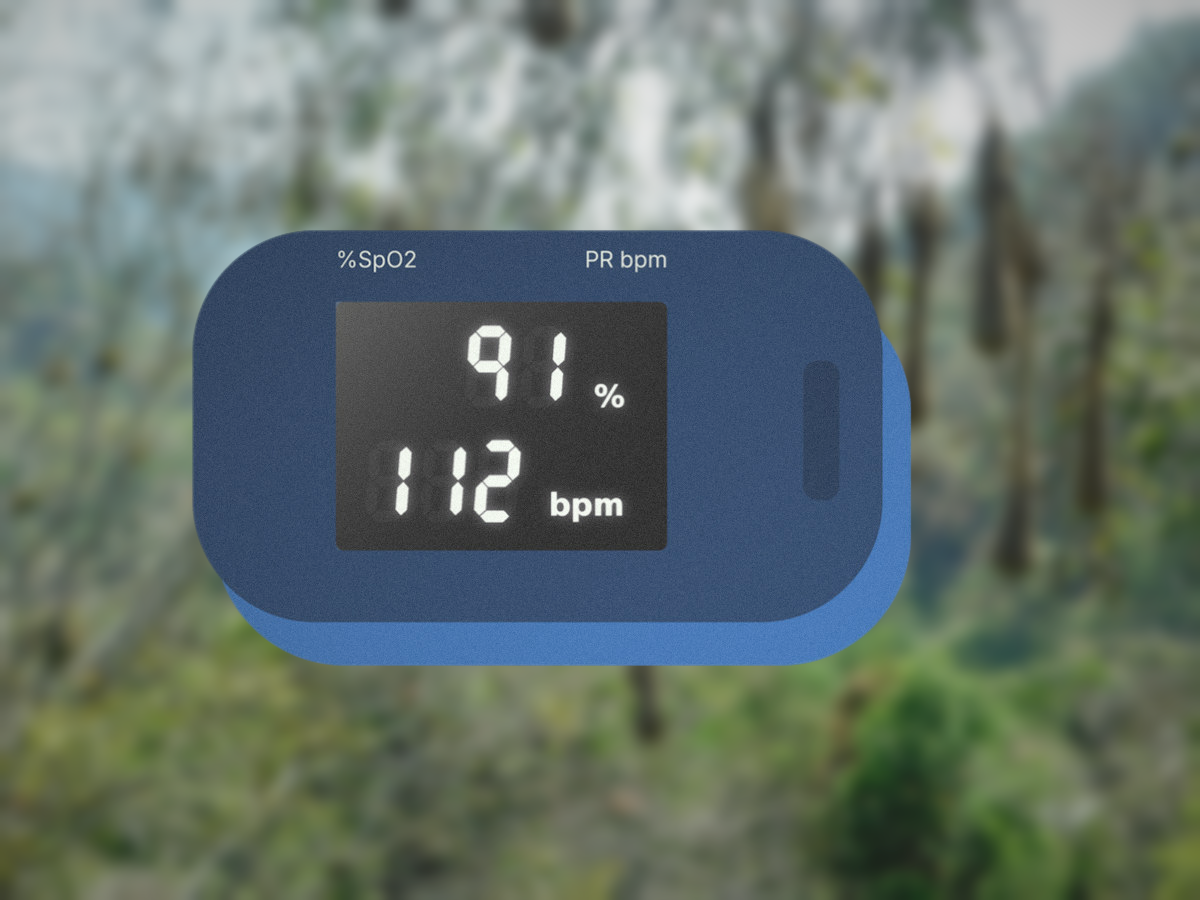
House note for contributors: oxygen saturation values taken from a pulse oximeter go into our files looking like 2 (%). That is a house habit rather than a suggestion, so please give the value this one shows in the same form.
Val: 91 (%)
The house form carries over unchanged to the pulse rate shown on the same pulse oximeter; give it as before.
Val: 112 (bpm)
